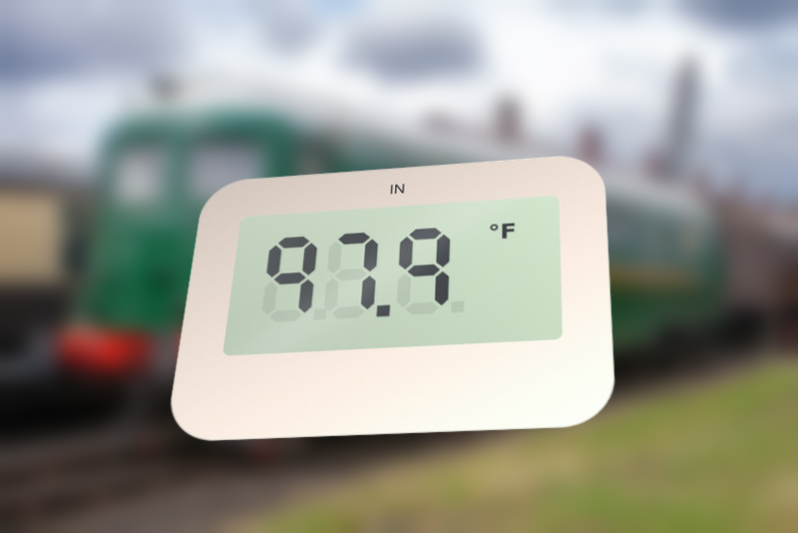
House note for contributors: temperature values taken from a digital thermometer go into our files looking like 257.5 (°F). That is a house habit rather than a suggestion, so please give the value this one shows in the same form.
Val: 97.9 (°F)
